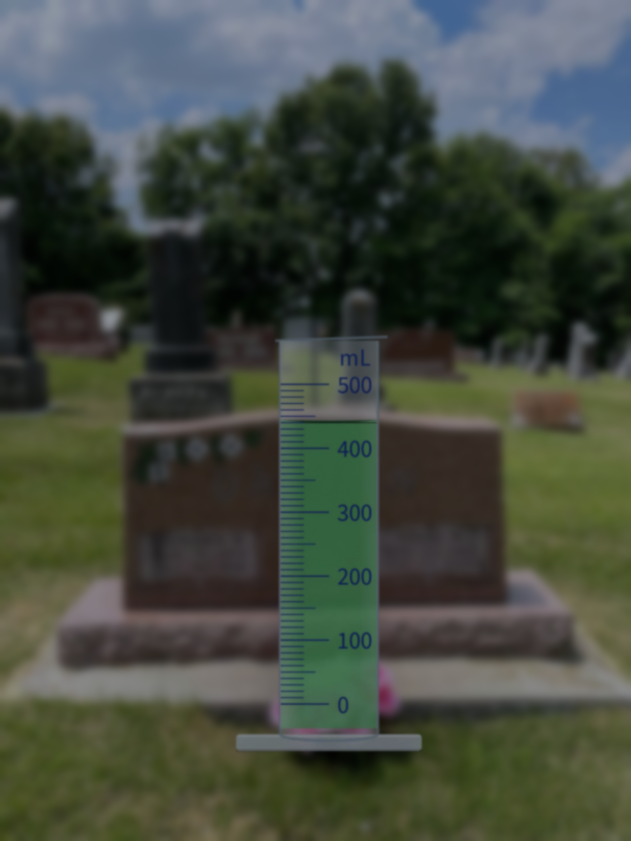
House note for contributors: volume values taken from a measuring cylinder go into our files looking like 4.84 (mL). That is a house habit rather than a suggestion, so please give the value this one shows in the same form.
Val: 440 (mL)
